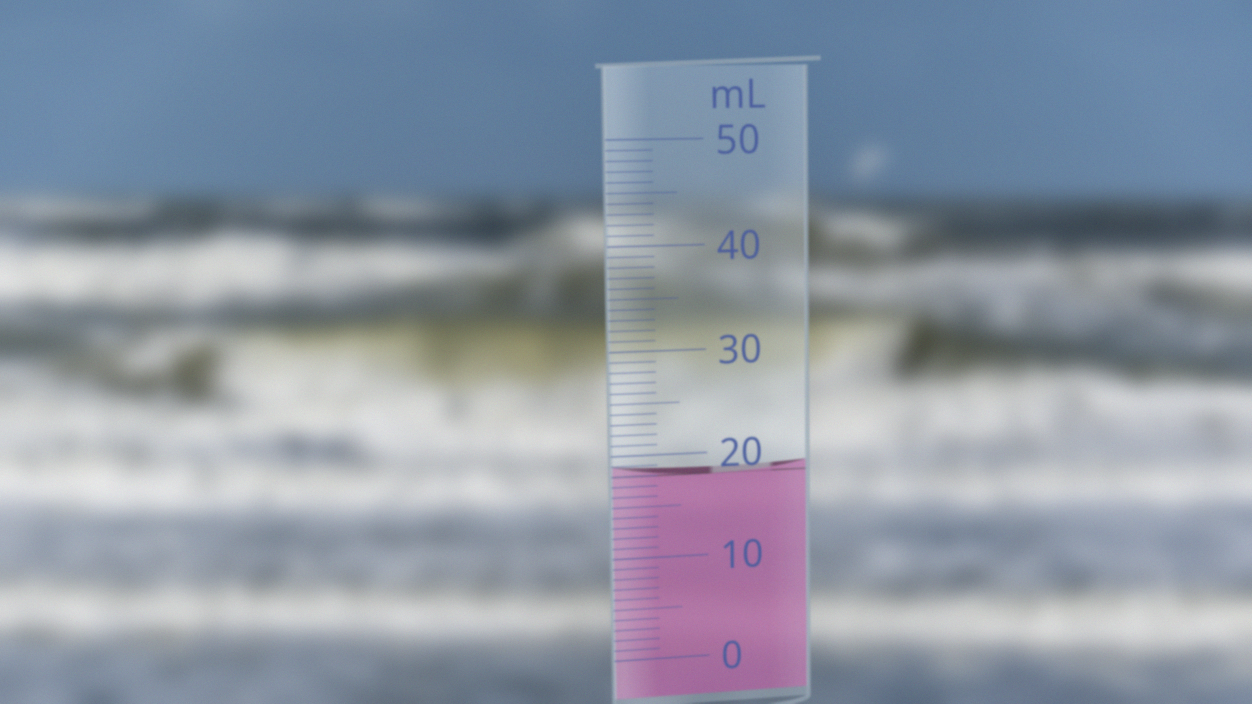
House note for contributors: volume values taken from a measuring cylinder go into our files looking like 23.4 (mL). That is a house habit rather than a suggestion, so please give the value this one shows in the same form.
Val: 18 (mL)
